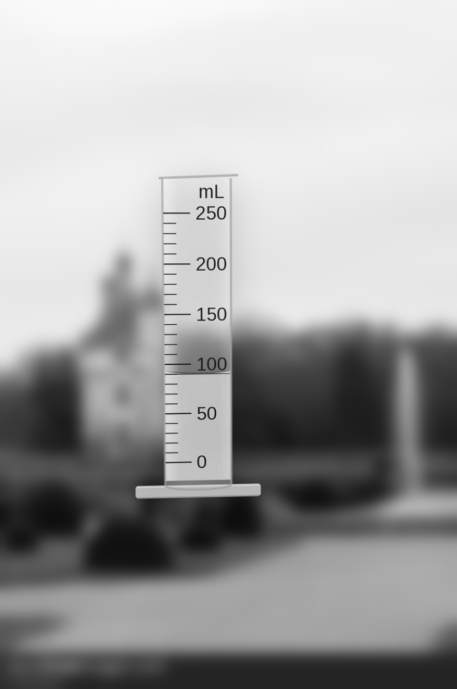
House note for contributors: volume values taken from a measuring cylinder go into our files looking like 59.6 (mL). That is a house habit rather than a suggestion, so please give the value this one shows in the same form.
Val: 90 (mL)
